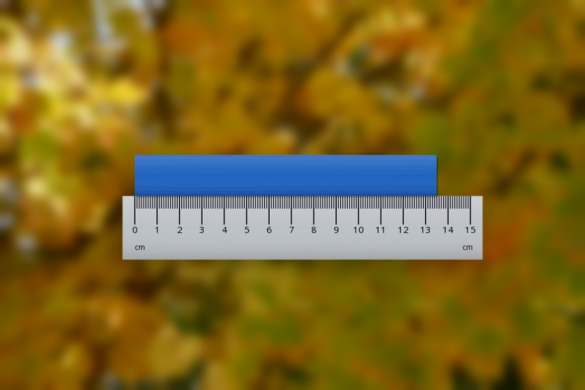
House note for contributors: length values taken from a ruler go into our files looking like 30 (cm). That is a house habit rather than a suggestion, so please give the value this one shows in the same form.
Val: 13.5 (cm)
